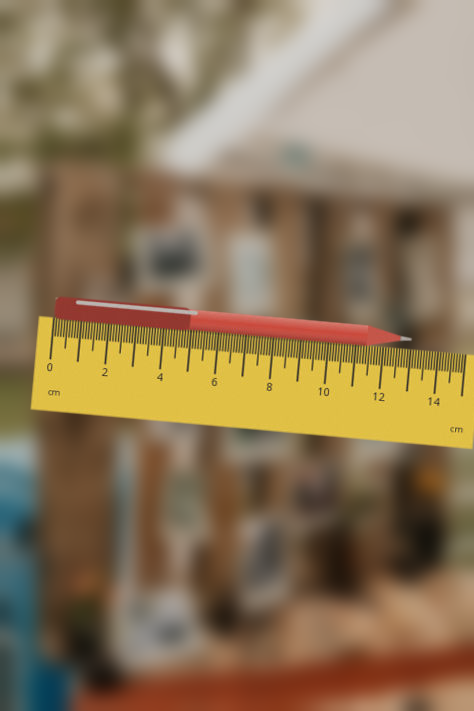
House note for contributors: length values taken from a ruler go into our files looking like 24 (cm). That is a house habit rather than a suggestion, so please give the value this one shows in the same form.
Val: 13 (cm)
